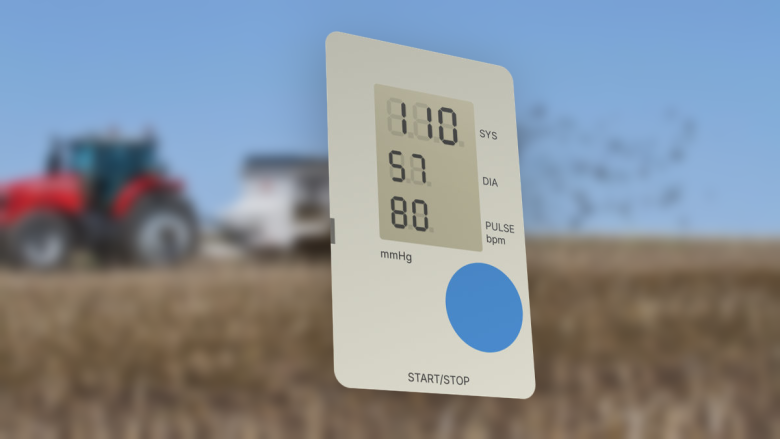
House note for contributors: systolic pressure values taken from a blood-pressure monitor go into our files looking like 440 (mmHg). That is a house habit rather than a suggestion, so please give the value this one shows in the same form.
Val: 110 (mmHg)
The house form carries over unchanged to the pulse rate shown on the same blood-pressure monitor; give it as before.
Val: 80 (bpm)
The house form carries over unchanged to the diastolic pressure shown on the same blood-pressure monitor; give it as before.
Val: 57 (mmHg)
